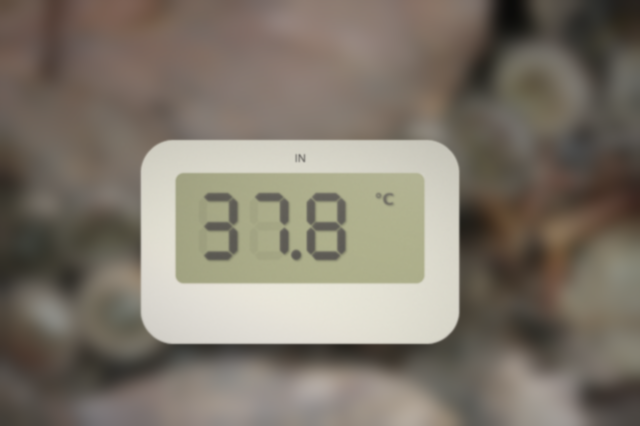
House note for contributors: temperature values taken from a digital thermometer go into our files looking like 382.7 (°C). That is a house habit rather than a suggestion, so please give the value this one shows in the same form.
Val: 37.8 (°C)
